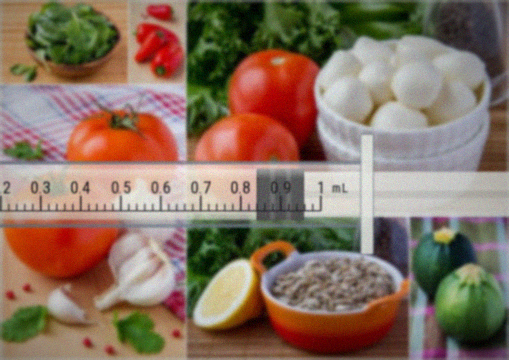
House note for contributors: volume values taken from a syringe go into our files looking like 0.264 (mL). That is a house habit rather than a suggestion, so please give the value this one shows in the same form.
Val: 0.84 (mL)
